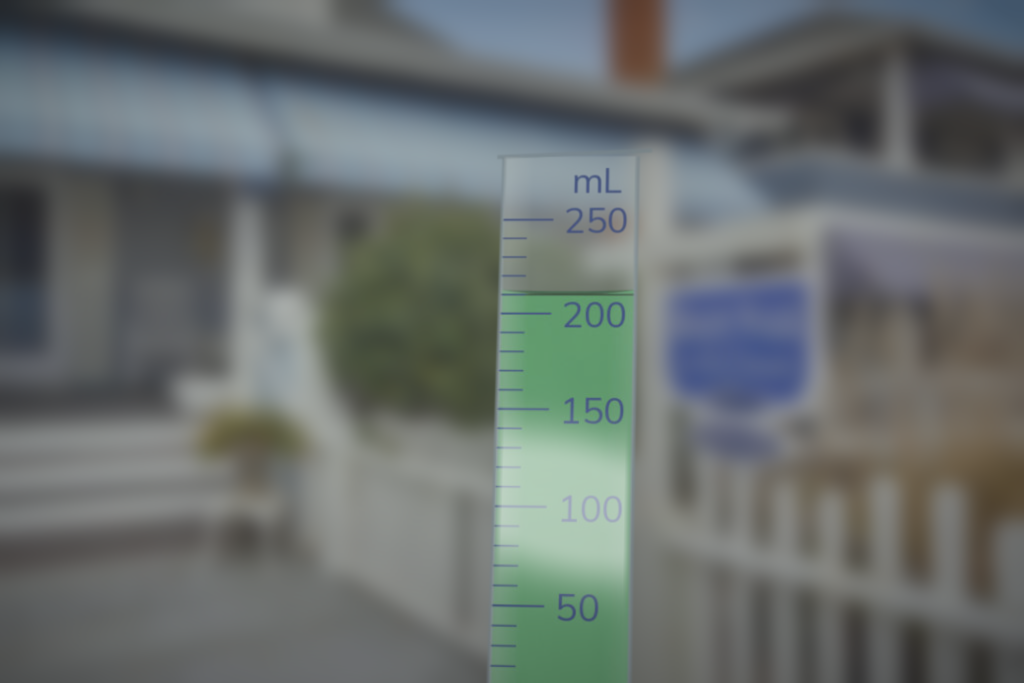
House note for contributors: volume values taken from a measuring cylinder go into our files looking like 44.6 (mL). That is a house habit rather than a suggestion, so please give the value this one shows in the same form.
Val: 210 (mL)
